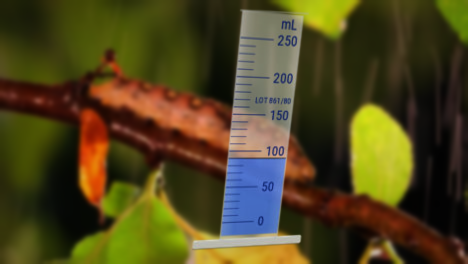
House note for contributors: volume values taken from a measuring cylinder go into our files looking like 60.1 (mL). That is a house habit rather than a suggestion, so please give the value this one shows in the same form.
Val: 90 (mL)
